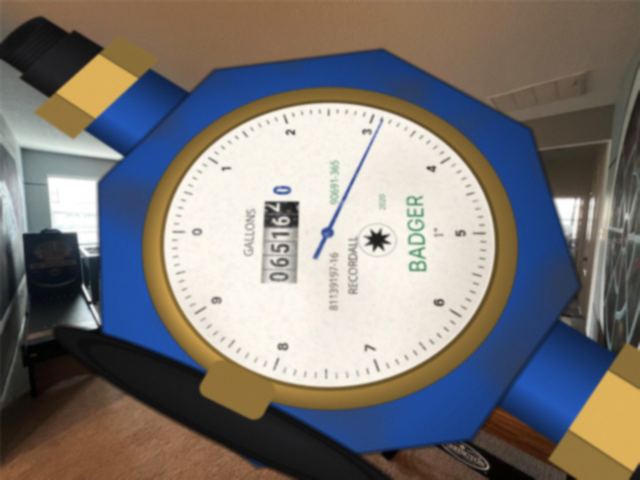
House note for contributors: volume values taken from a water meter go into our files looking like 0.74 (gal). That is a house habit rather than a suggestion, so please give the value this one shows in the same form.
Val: 651623.1 (gal)
